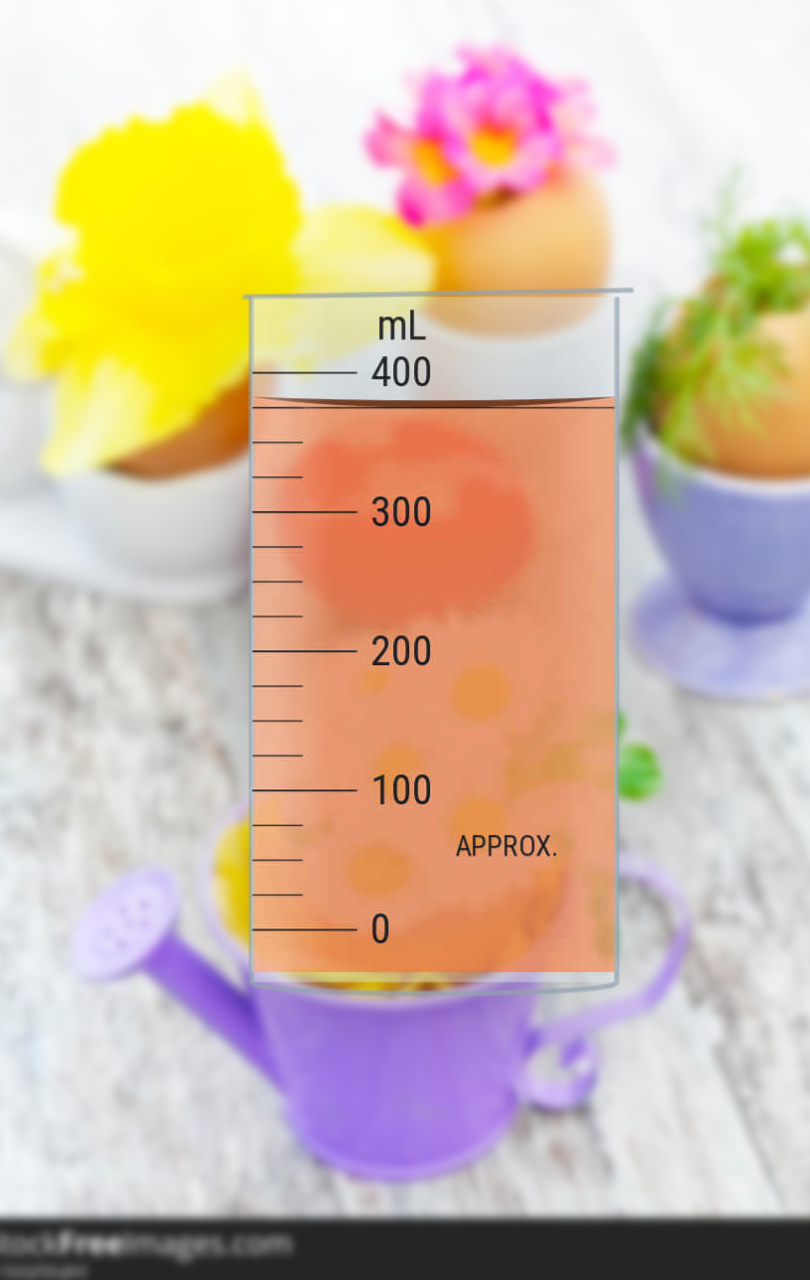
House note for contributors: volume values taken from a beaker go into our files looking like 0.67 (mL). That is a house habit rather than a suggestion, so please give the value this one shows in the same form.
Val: 375 (mL)
